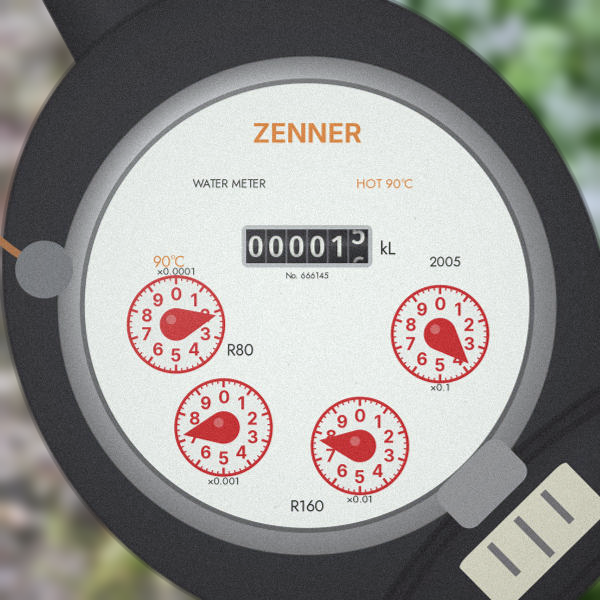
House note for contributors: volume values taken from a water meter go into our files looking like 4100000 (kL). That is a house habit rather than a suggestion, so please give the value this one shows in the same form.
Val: 15.3772 (kL)
